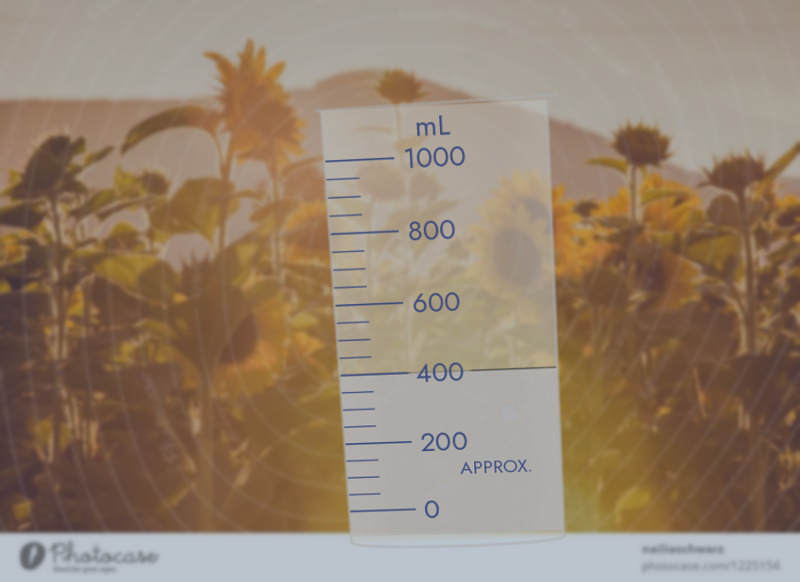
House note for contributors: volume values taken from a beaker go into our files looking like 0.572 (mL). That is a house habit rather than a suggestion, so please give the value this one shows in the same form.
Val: 400 (mL)
